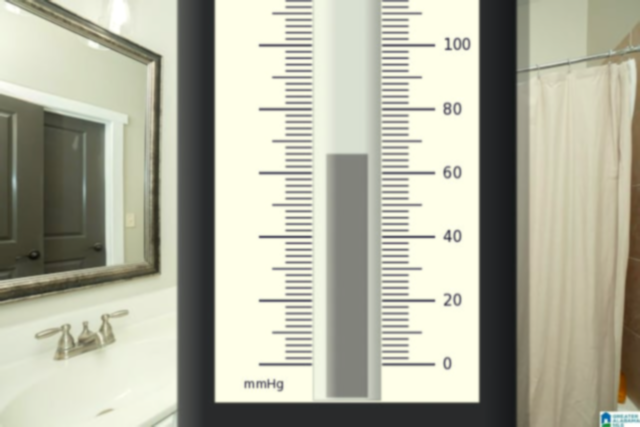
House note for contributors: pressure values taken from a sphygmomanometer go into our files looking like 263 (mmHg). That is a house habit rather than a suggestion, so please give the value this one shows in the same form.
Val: 66 (mmHg)
